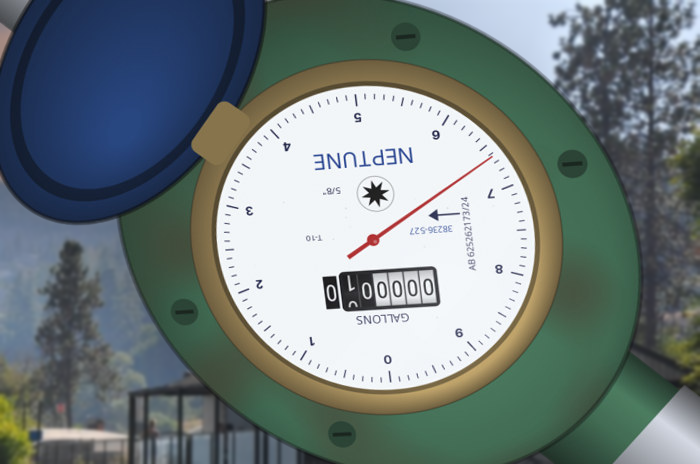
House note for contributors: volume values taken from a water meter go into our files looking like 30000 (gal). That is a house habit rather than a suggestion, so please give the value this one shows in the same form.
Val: 6.6 (gal)
